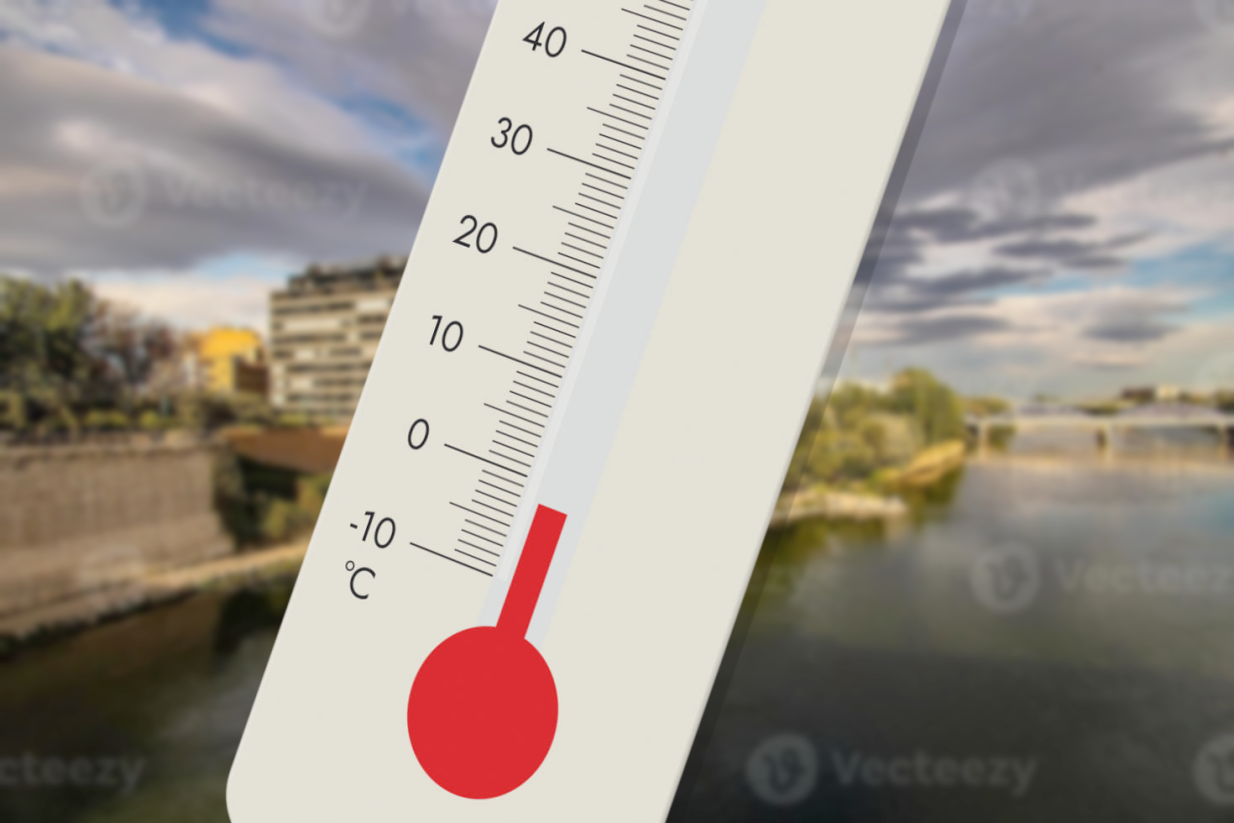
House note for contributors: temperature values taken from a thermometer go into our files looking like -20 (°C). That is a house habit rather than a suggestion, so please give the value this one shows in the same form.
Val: -2 (°C)
